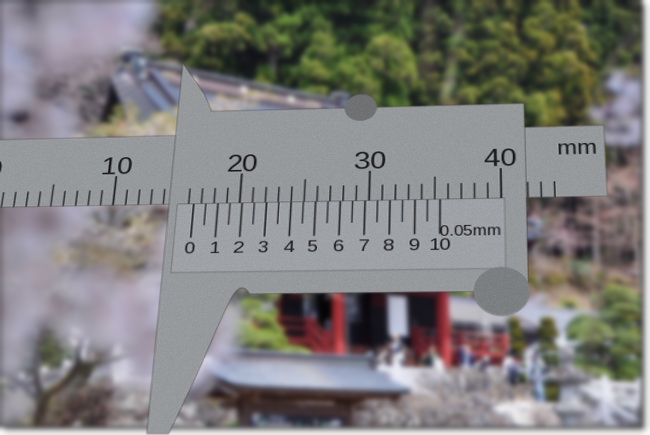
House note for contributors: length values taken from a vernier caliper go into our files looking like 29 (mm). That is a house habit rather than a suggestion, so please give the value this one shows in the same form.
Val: 16.4 (mm)
